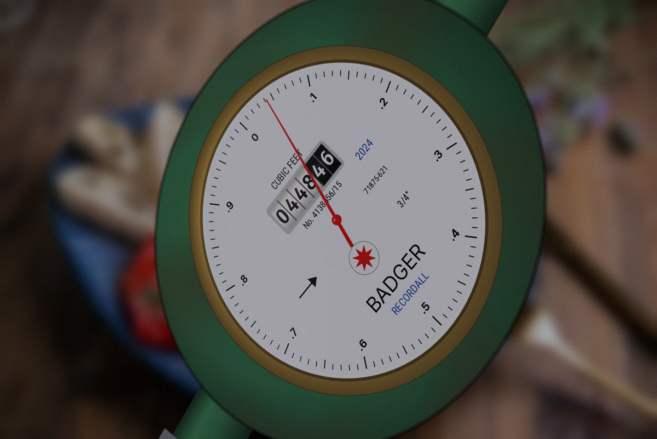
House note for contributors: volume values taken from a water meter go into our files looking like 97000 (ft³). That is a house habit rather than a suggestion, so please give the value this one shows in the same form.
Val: 44846.04 (ft³)
